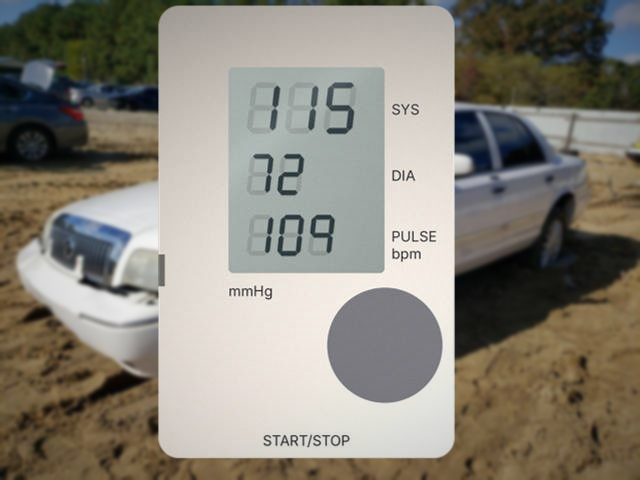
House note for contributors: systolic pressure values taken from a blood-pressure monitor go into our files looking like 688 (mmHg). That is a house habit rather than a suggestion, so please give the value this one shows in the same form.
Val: 115 (mmHg)
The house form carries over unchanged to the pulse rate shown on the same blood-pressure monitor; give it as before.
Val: 109 (bpm)
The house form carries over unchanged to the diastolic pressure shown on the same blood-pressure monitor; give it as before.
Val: 72 (mmHg)
